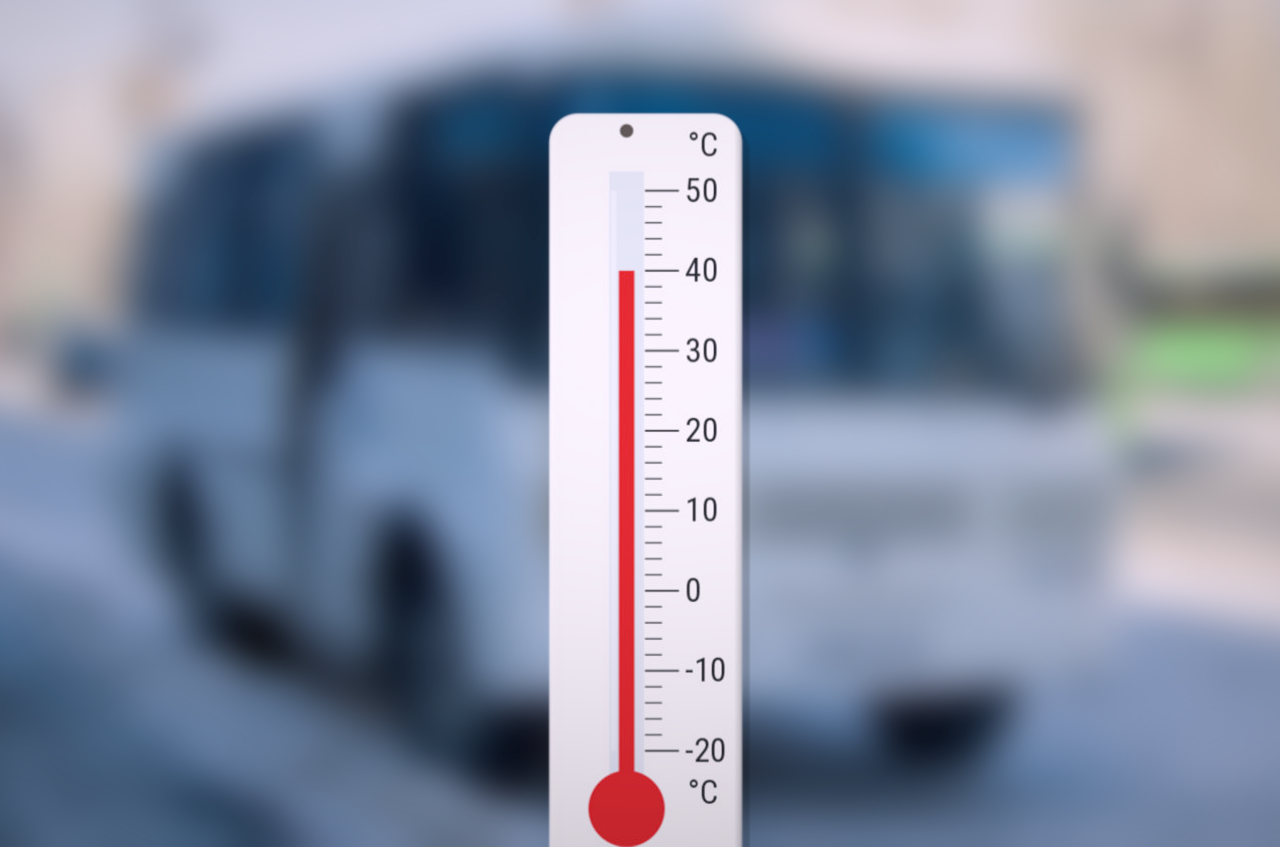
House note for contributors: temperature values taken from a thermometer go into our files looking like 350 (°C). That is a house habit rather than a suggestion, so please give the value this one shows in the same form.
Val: 40 (°C)
